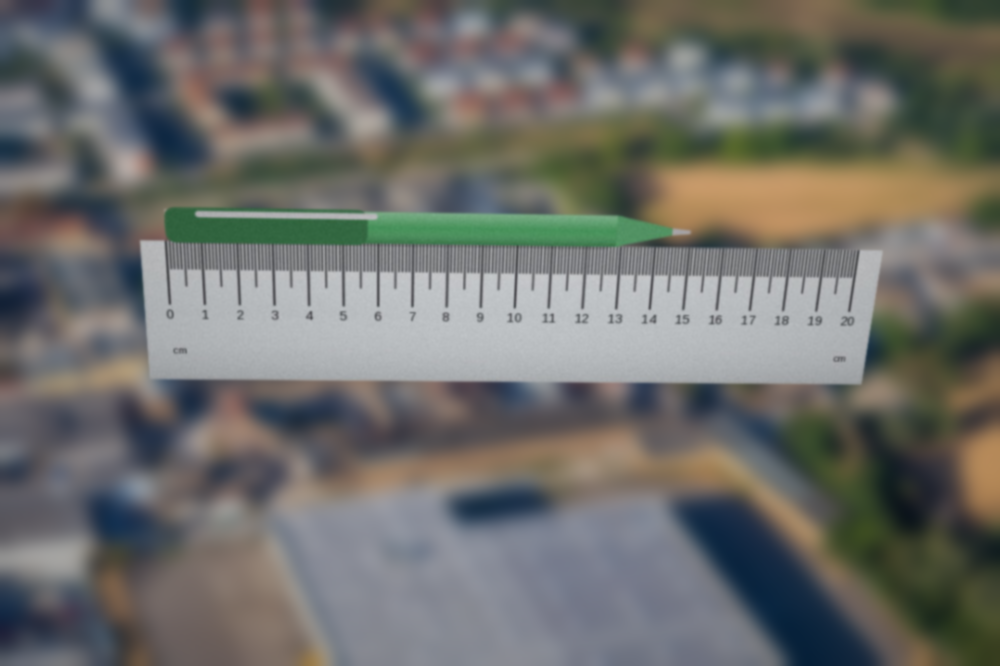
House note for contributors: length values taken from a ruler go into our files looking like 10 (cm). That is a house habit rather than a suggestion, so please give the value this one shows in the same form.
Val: 15 (cm)
